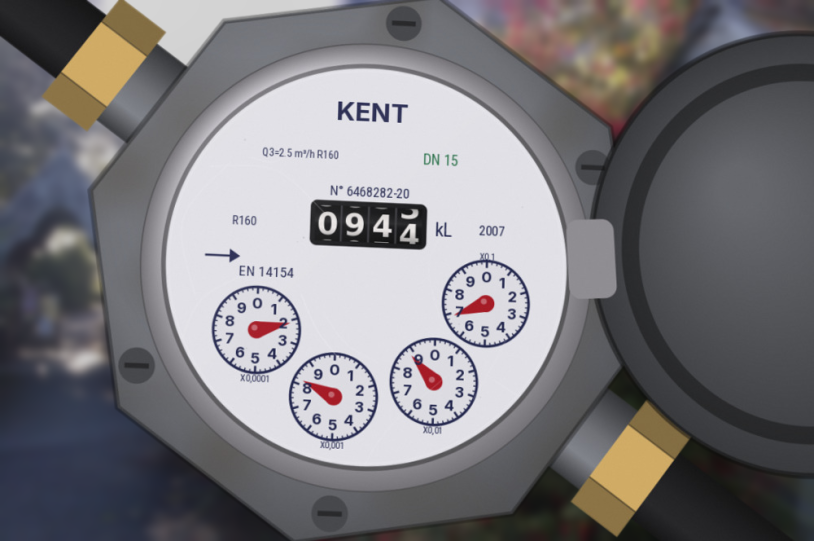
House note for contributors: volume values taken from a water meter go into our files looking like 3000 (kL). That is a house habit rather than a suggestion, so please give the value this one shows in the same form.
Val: 943.6882 (kL)
